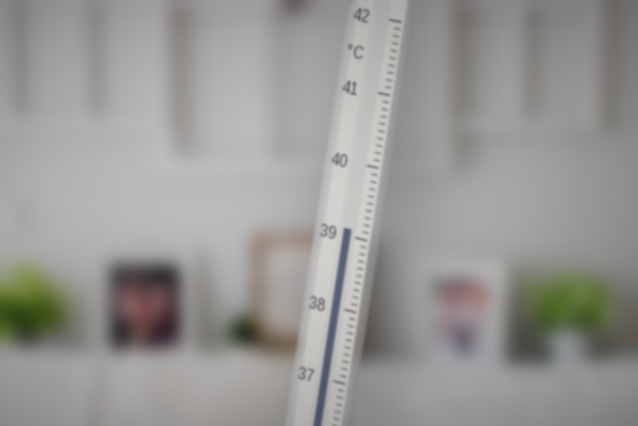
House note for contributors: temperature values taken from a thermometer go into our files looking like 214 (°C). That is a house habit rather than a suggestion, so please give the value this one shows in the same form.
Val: 39.1 (°C)
